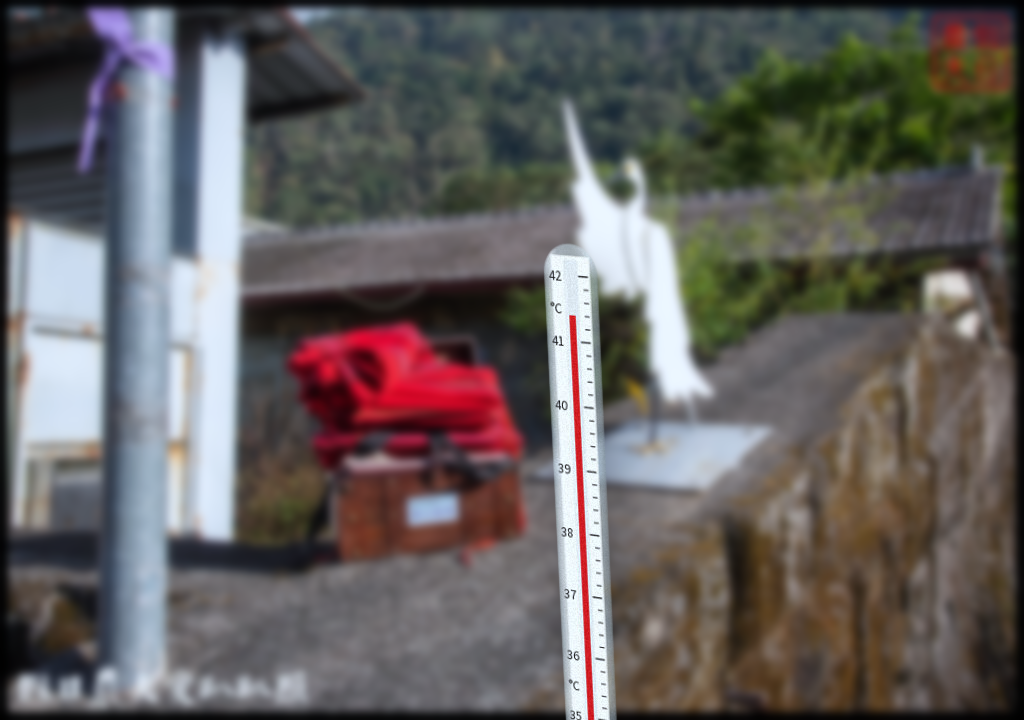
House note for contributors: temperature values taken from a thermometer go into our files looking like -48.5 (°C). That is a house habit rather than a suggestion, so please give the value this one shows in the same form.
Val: 41.4 (°C)
